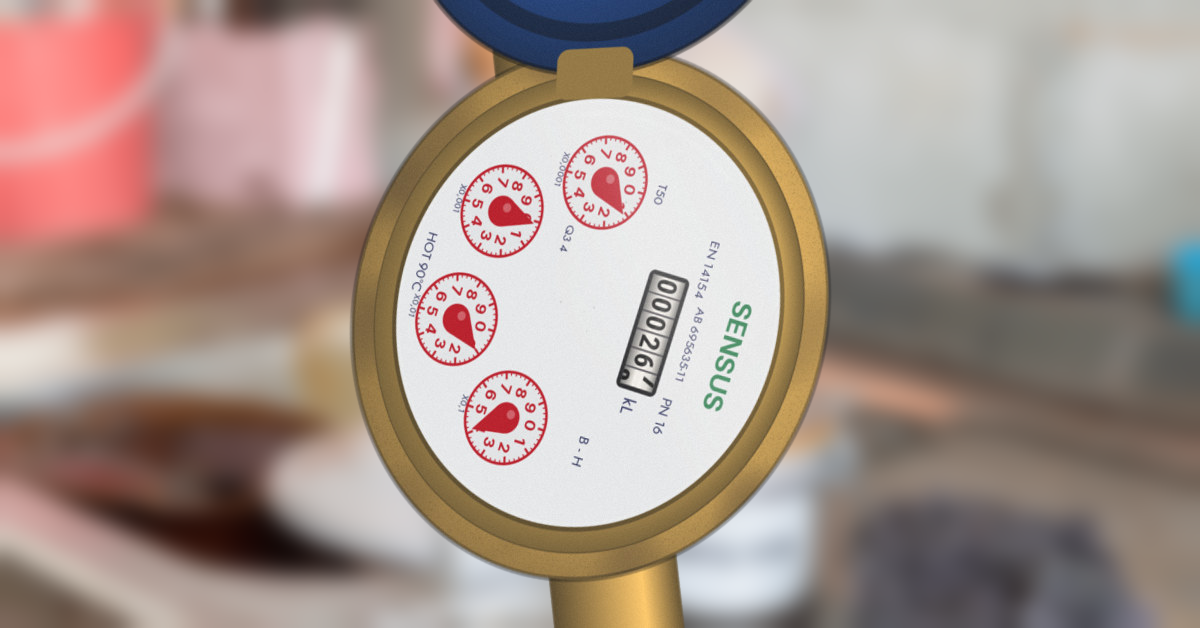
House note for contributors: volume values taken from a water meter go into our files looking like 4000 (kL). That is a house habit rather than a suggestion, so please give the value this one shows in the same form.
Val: 267.4101 (kL)
